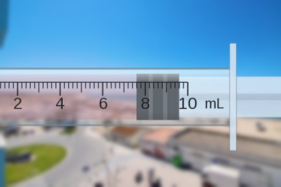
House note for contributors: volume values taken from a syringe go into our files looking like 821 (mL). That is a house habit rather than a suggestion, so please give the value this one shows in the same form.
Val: 7.6 (mL)
